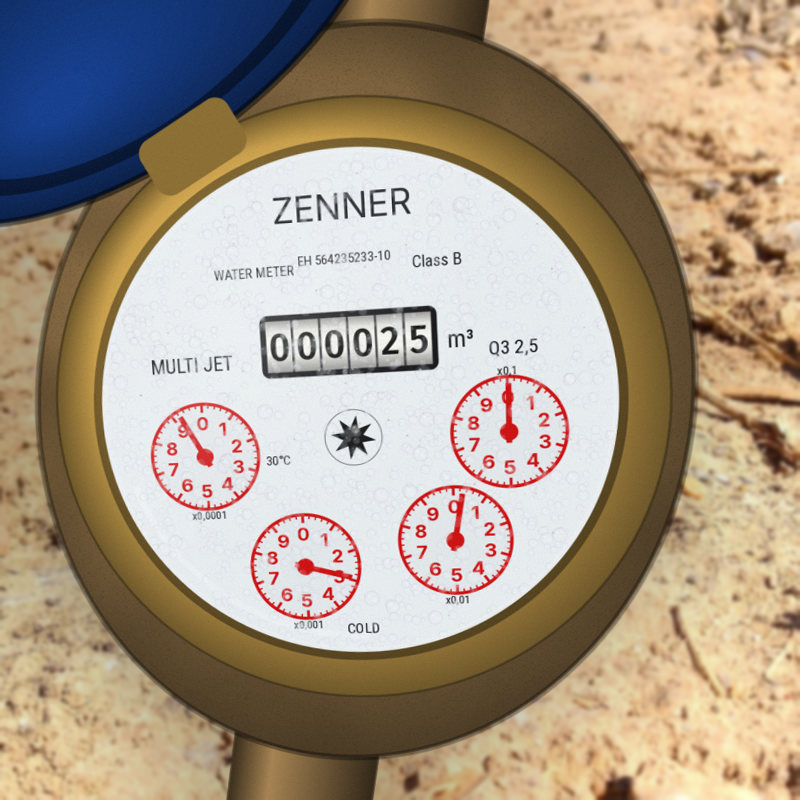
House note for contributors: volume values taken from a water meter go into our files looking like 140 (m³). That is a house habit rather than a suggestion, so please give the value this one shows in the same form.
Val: 25.0029 (m³)
